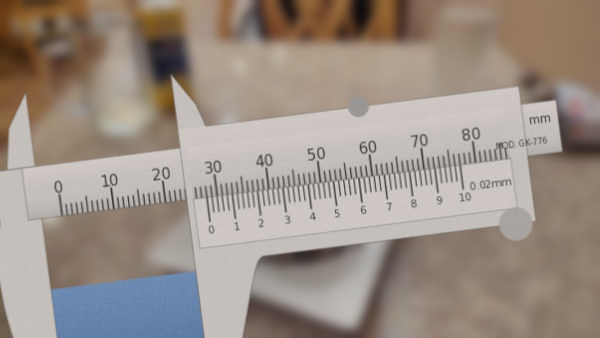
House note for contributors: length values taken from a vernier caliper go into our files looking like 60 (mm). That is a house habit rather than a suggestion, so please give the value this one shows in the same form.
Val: 28.0 (mm)
